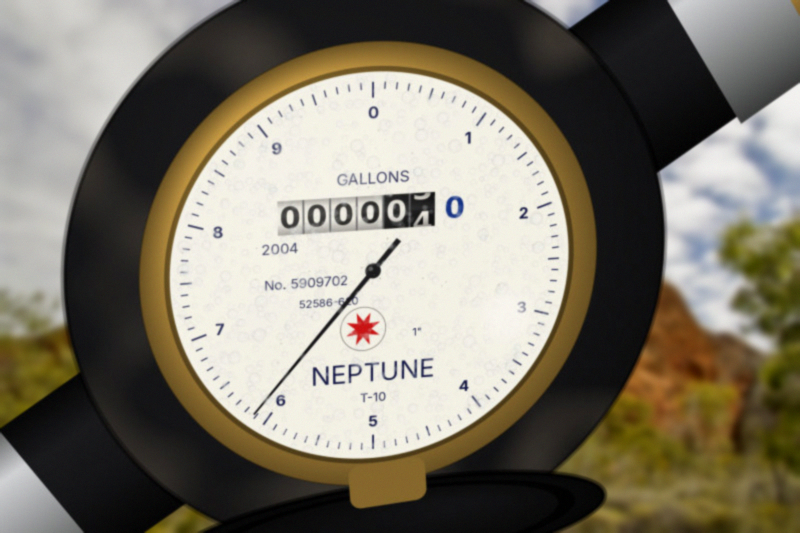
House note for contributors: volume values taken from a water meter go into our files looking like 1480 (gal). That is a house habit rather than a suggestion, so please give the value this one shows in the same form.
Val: 36.1 (gal)
